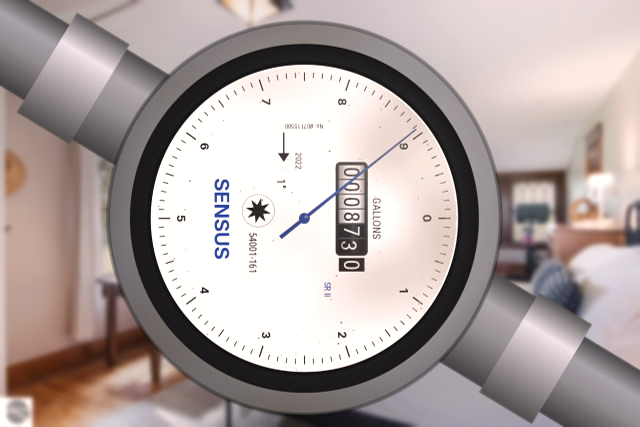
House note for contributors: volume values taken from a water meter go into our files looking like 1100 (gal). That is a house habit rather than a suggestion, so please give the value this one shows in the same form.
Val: 8728.9 (gal)
